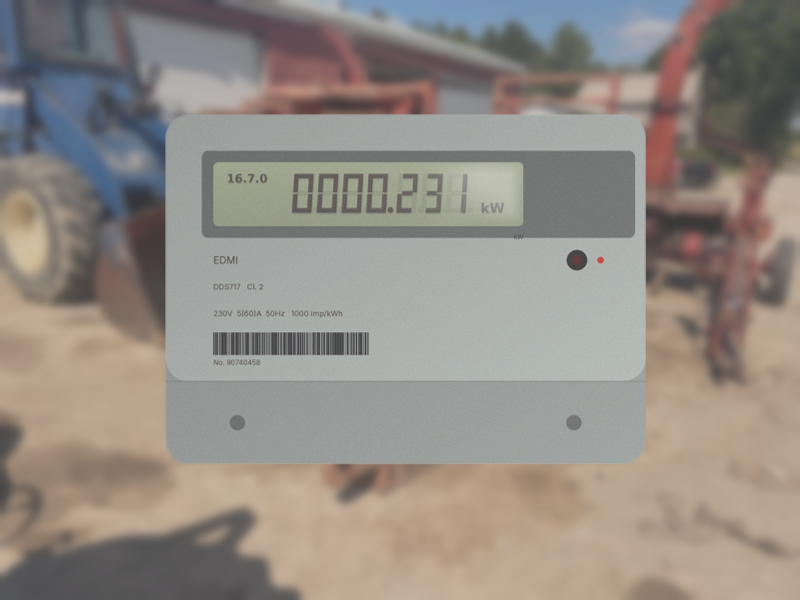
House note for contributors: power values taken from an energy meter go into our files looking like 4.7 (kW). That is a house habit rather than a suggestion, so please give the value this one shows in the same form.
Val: 0.231 (kW)
